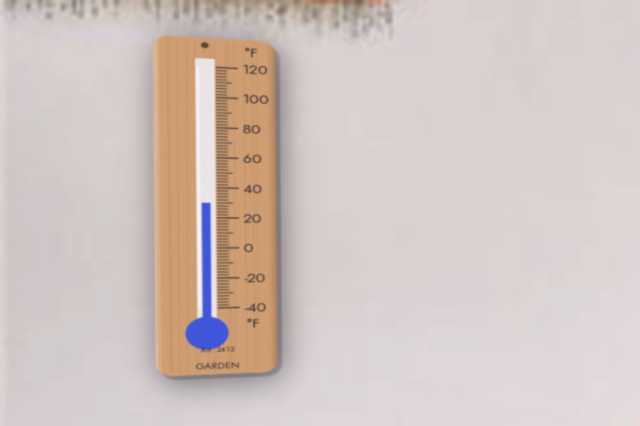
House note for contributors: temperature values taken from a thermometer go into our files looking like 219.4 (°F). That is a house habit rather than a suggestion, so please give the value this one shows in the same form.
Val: 30 (°F)
